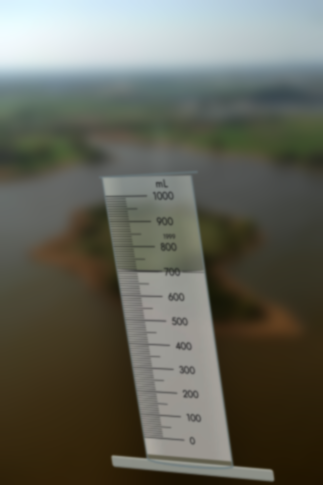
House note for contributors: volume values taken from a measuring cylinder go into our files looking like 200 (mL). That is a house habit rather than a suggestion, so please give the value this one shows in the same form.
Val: 700 (mL)
